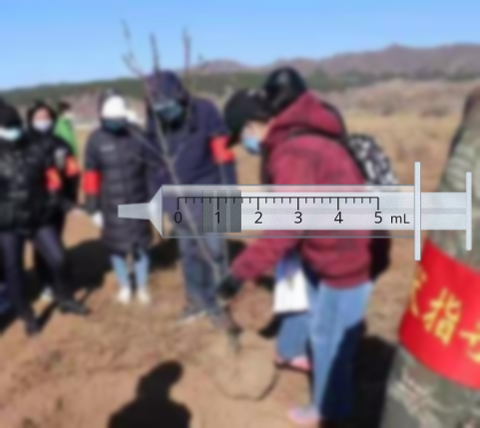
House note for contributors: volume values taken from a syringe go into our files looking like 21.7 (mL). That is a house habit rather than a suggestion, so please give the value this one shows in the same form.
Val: 0.6 (mL)
